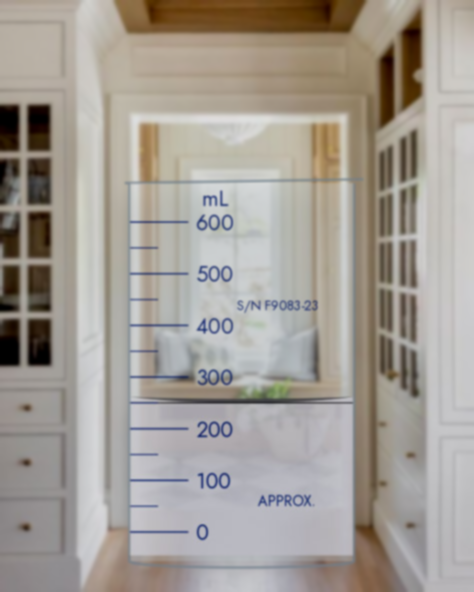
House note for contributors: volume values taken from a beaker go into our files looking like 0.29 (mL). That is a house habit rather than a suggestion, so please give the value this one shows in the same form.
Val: 250 (mL)
